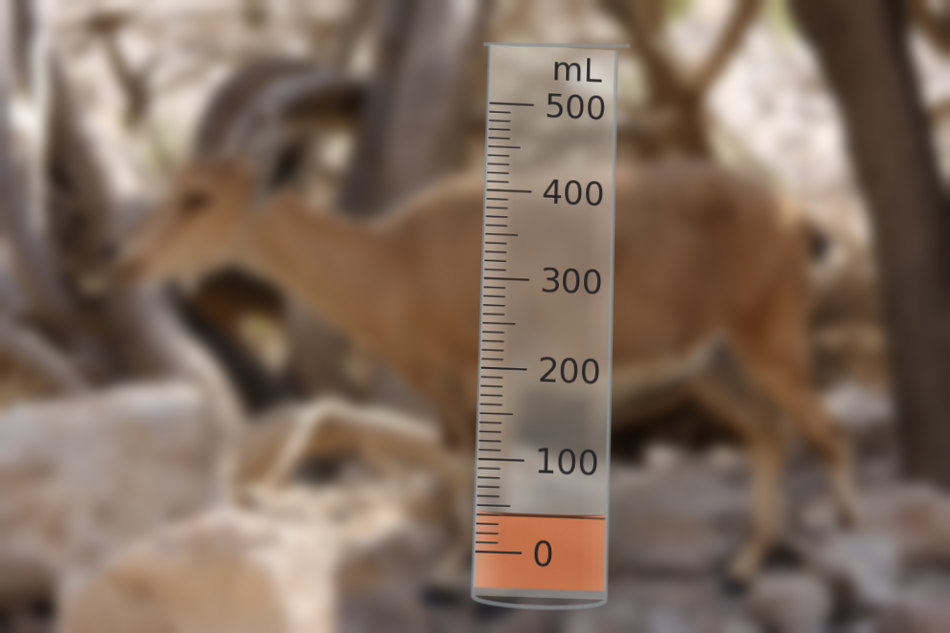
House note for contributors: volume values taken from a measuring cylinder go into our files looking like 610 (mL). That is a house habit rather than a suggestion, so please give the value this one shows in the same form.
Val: 40 (mL)
